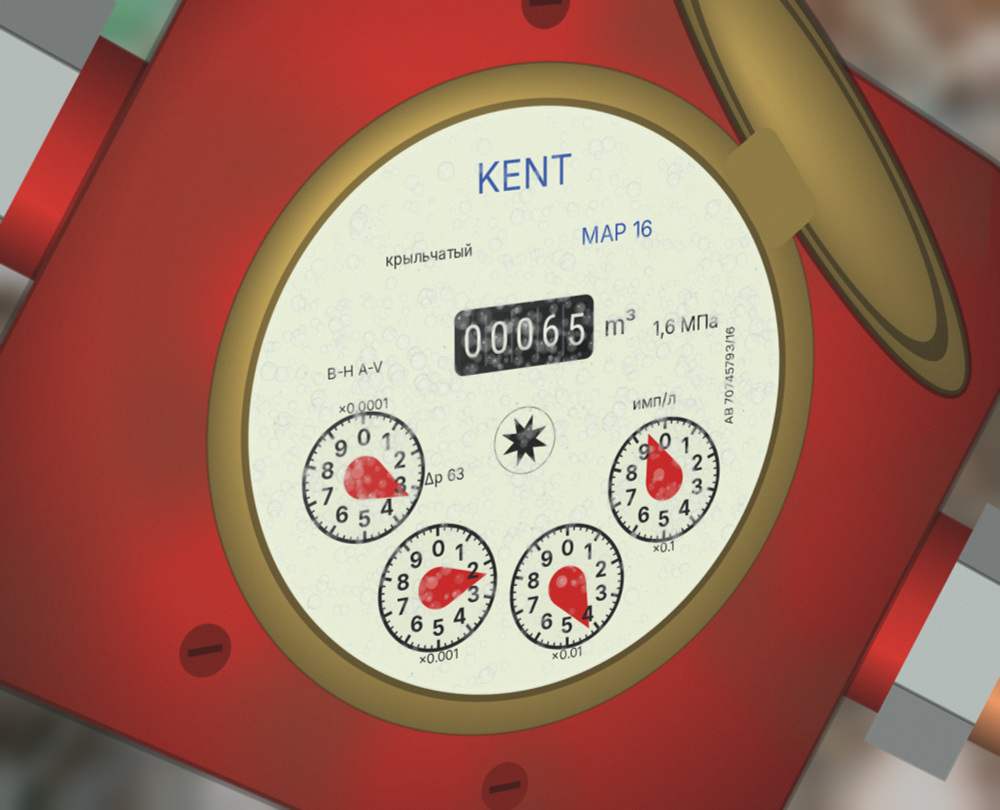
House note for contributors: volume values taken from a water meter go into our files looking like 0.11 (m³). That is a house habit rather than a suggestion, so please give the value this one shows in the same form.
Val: 64.9423 (m³)
